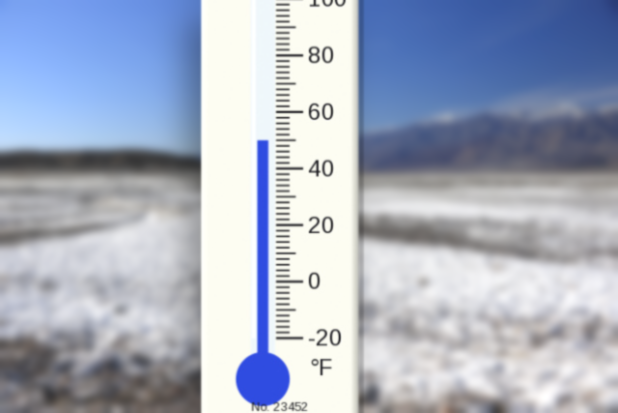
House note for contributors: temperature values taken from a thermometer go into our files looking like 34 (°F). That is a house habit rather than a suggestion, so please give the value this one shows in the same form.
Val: 50 (°F)
